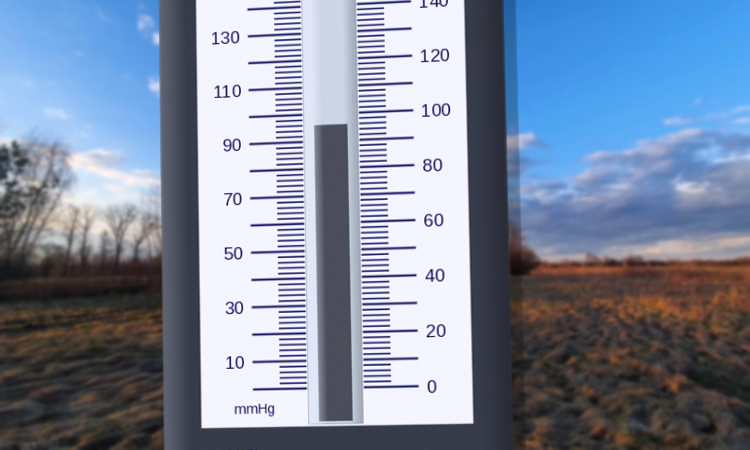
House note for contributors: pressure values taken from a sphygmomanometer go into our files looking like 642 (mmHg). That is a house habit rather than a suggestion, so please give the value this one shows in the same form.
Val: 96 (mmHg)
